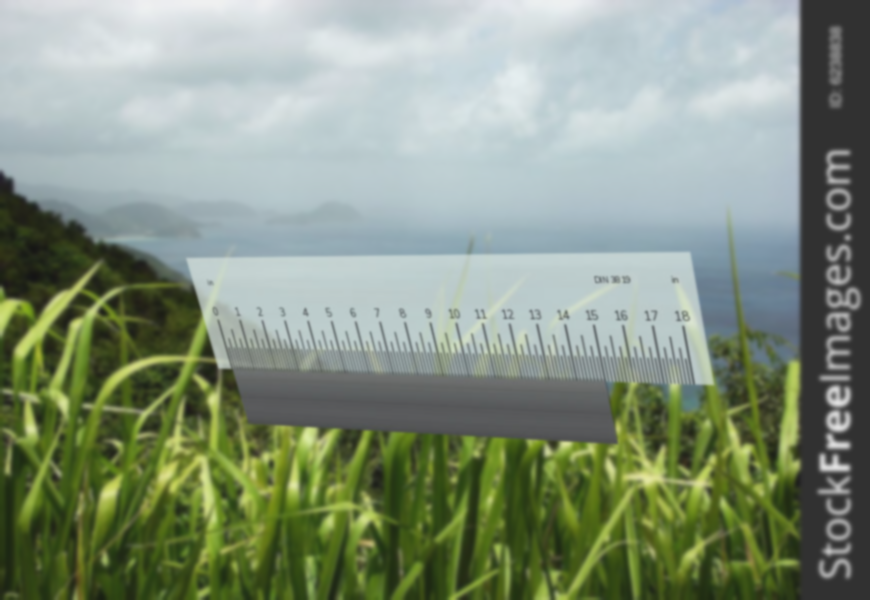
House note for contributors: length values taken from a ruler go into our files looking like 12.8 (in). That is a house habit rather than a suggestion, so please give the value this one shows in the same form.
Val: 15 (in)
